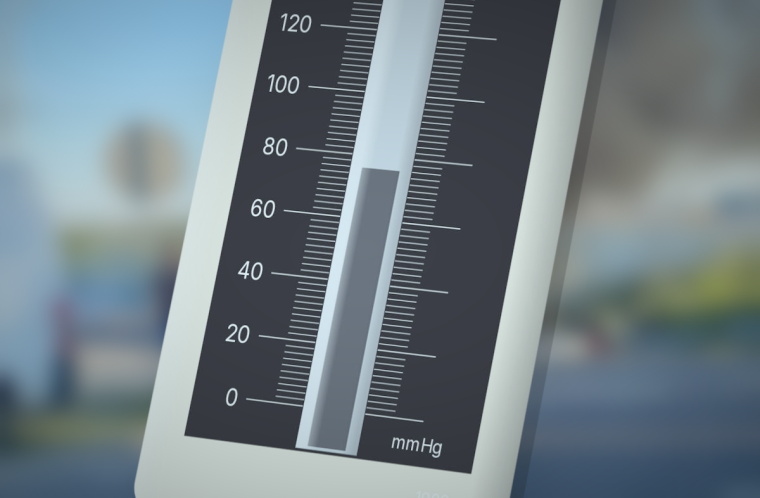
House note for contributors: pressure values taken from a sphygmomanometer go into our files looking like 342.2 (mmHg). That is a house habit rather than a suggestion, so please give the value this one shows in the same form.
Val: 76 (mmHg)
